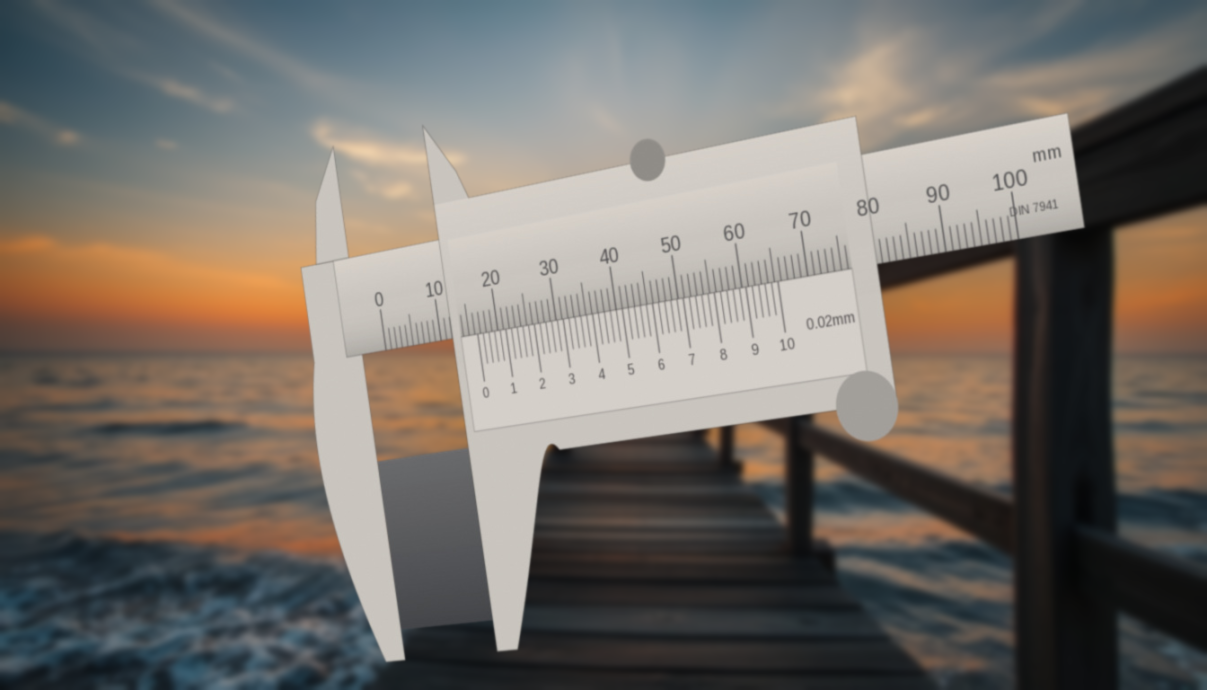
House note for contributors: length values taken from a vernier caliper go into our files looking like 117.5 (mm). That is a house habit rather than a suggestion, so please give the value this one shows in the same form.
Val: 16.5 (mm)
